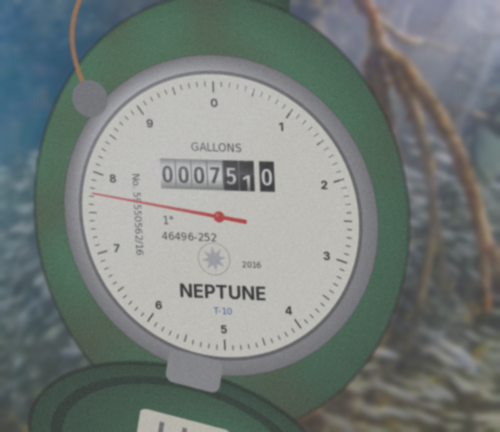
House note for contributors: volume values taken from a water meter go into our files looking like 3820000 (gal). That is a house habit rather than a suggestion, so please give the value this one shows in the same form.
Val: 7507.7 (gal)
